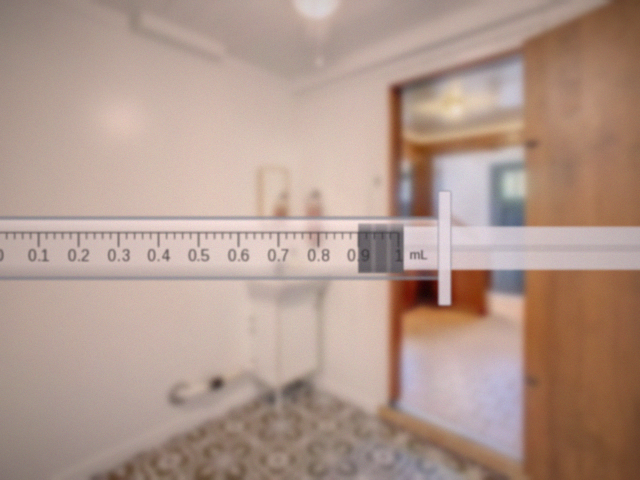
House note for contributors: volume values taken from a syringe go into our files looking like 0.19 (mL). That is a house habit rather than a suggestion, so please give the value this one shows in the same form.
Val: 0.9 (mL)
